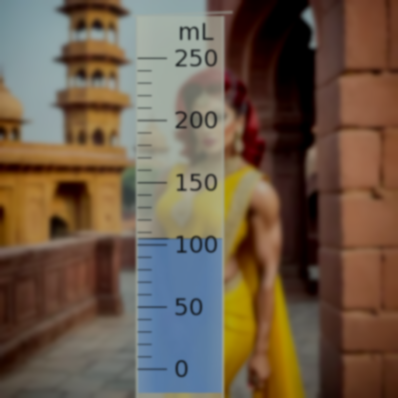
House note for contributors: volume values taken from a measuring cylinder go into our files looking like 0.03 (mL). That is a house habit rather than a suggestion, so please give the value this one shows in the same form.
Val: 105 (mL)
